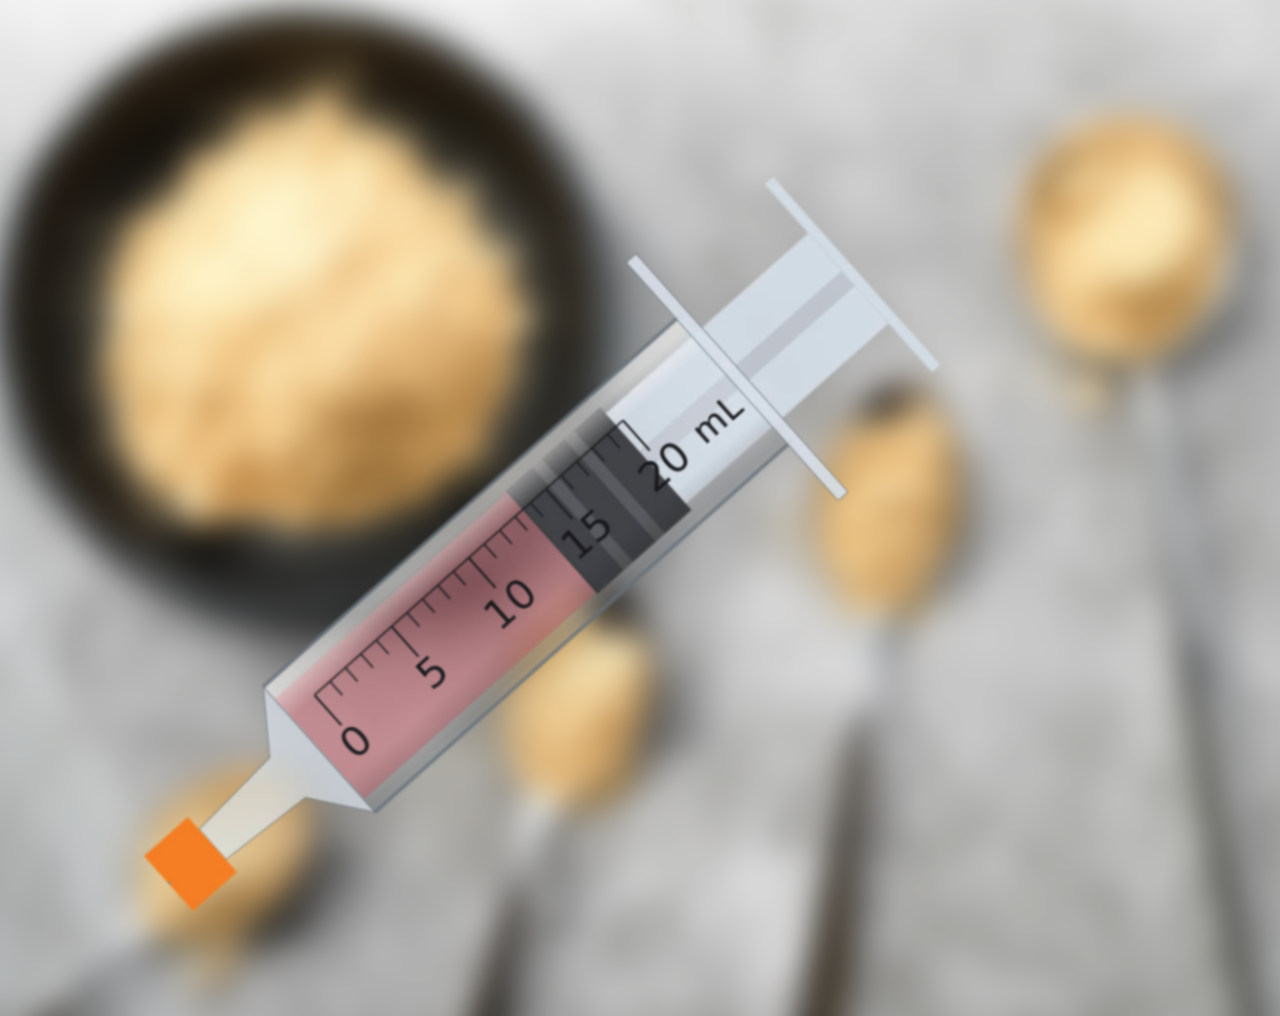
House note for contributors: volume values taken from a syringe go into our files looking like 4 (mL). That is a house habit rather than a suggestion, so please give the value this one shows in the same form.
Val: 13.5 (mL)
